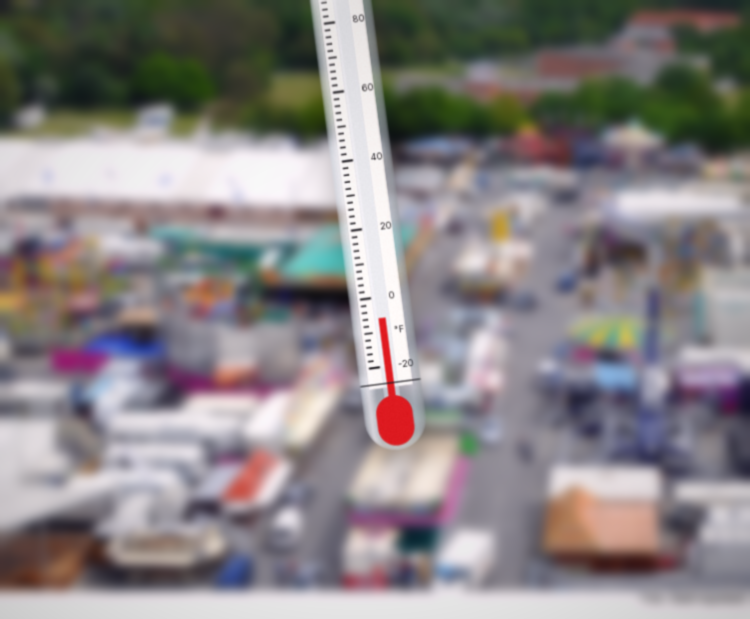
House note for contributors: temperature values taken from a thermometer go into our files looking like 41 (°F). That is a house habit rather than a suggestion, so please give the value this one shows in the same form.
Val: -6 (°F)
